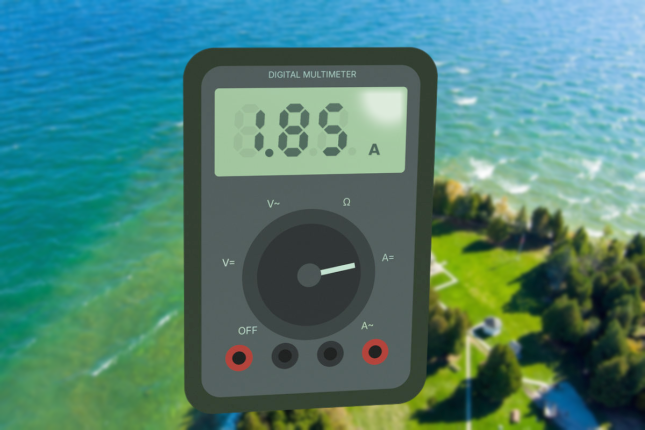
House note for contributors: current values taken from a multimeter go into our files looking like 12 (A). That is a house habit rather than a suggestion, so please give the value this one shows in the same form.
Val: 1.85 (A)
